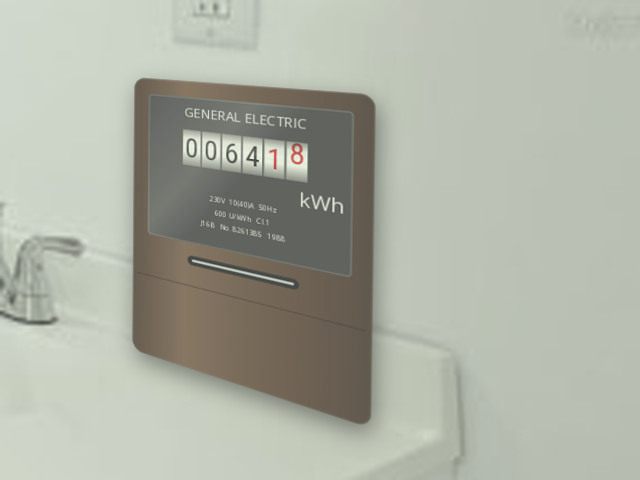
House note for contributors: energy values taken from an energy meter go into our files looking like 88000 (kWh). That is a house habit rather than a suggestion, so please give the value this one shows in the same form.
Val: 64.18 (kWh)
